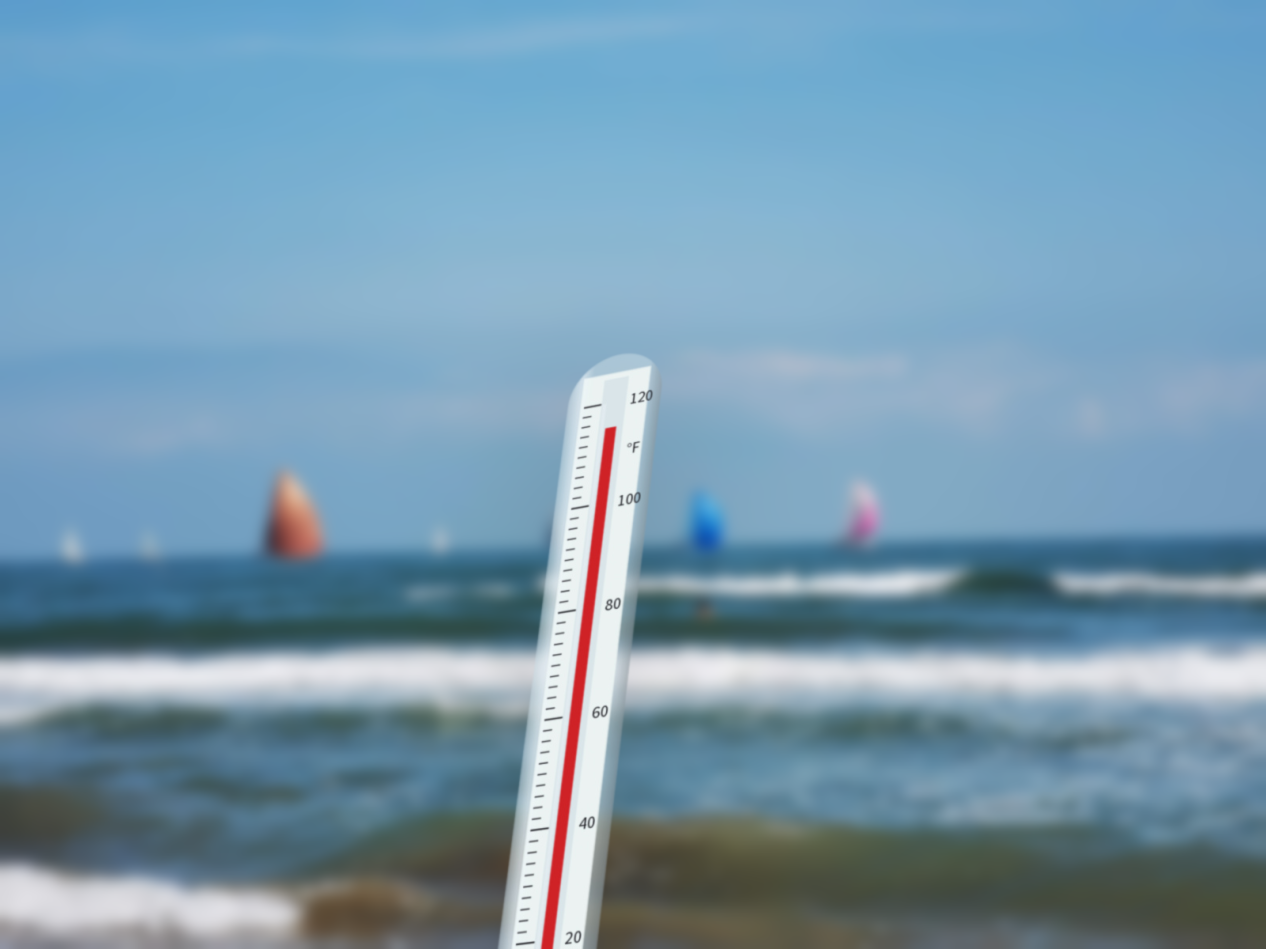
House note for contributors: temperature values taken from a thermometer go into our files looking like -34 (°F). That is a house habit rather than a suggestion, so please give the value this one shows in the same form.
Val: 115 (°F)
